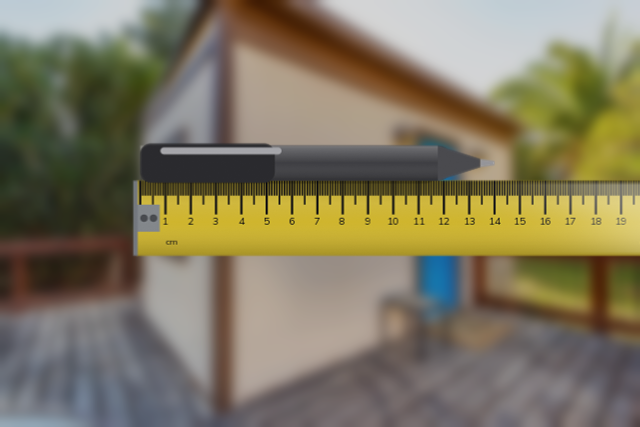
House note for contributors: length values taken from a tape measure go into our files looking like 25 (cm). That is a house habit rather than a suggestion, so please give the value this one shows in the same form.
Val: 14 (cm)
